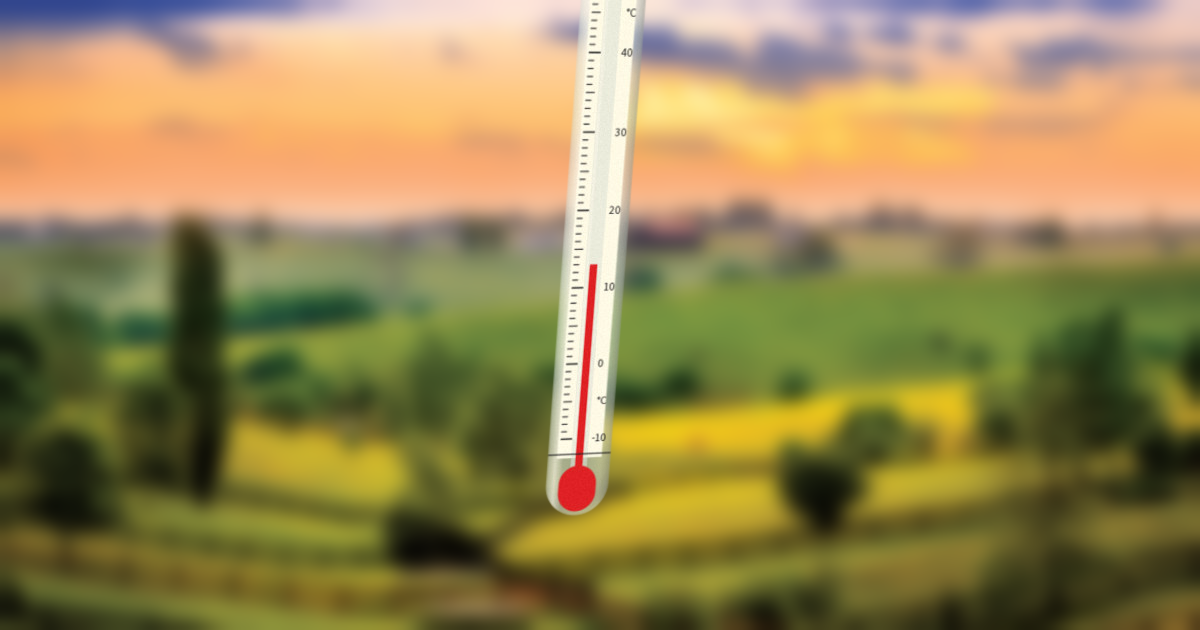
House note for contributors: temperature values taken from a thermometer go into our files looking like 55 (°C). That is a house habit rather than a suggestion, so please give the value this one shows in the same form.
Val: 13 (°C)
